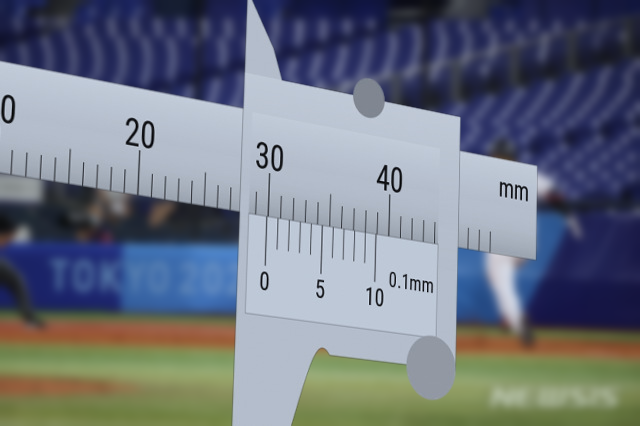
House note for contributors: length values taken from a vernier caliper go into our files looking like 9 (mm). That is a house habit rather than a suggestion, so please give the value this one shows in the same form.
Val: 29.9 (mm)
